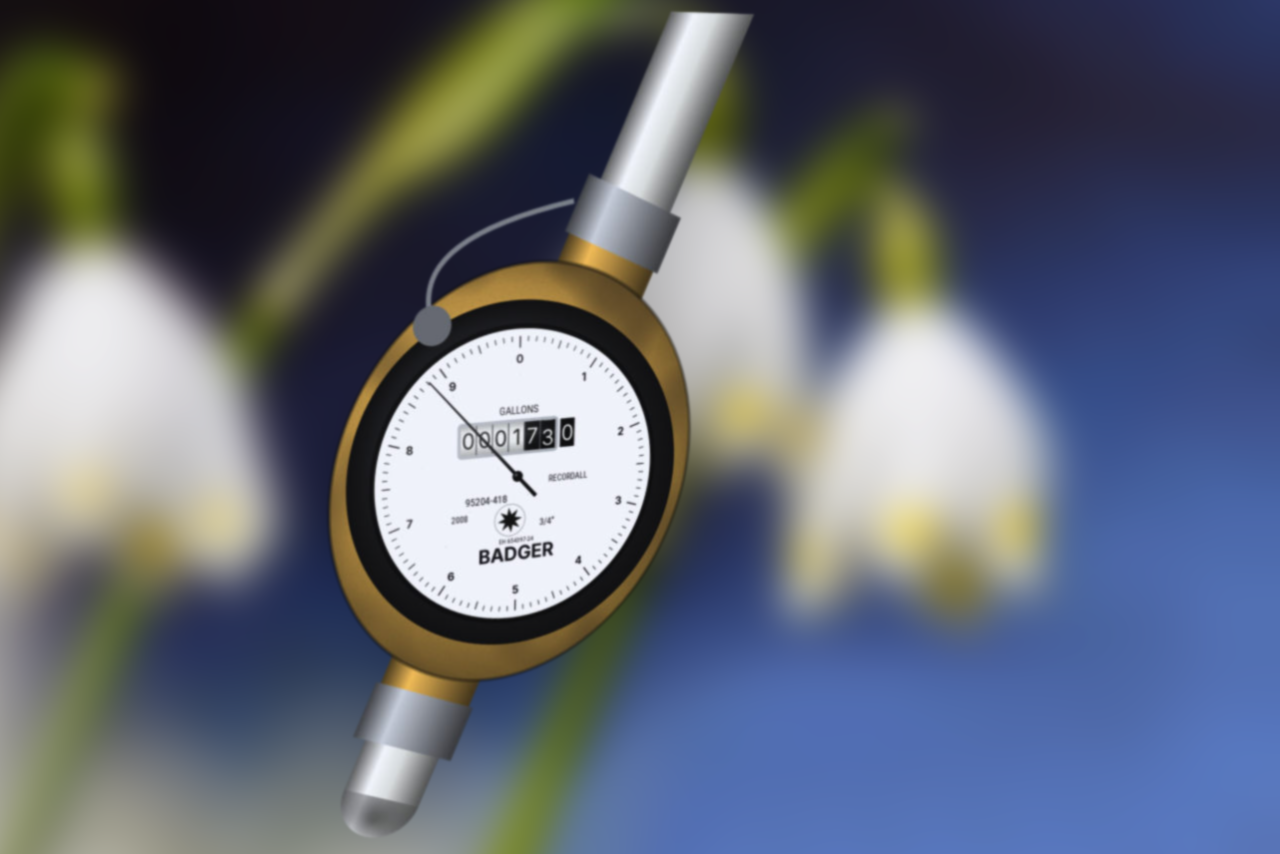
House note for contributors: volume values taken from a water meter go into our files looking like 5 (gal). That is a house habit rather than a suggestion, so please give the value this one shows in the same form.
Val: 1728.8 (gal)
